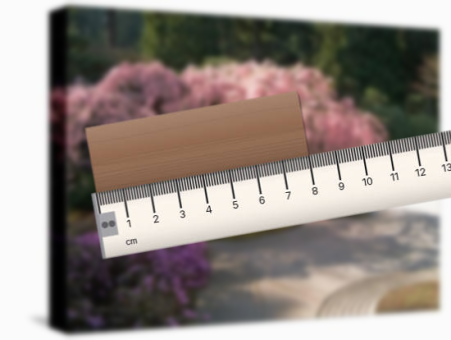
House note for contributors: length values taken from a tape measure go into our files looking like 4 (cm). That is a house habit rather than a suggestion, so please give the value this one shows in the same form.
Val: 8 (cm)
